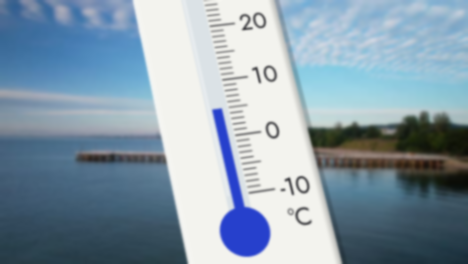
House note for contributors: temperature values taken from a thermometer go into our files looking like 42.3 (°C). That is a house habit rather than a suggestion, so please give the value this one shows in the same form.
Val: 5 (°C)
